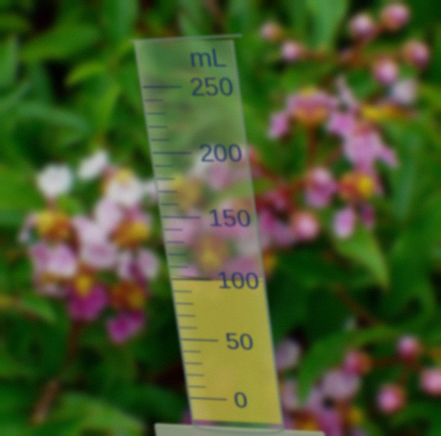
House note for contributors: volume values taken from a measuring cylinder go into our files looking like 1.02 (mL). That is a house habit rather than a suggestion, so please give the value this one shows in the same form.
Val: 100 (mL)
